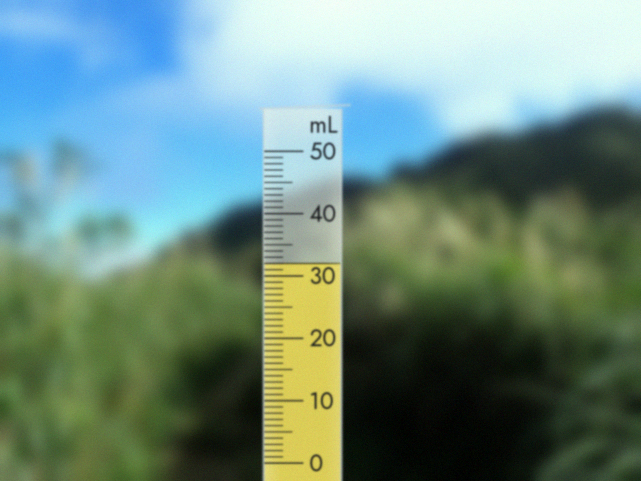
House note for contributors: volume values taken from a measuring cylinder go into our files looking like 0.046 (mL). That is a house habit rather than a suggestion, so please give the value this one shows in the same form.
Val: 32 (mL)
